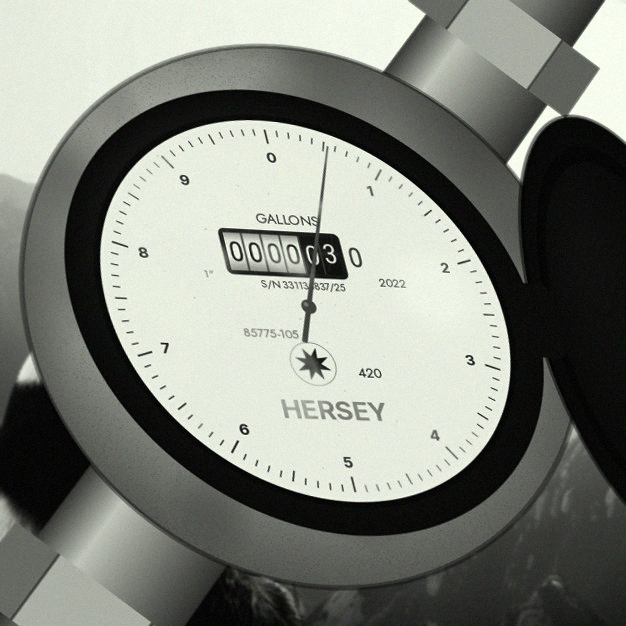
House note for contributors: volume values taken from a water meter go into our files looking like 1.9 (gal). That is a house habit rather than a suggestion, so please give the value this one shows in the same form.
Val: 30.5 (gal)
